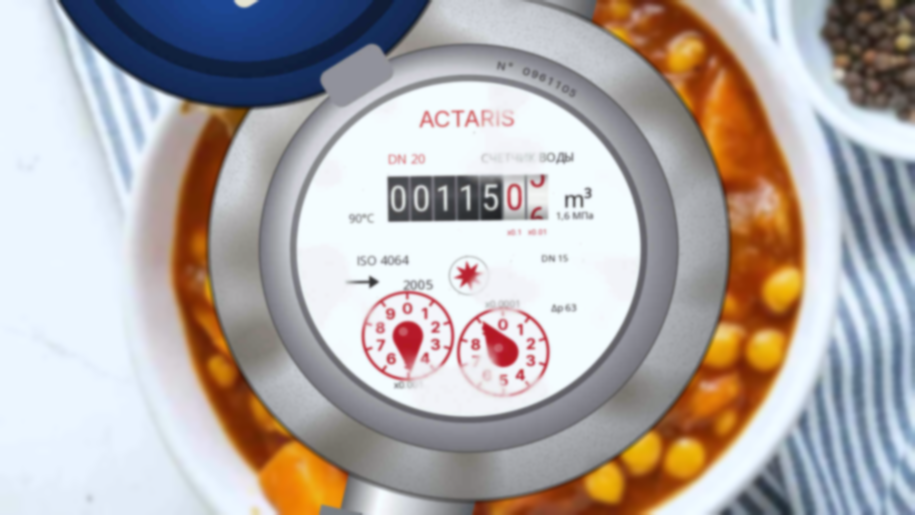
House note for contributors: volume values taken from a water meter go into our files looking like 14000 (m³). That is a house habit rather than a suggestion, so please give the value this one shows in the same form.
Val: 115.0549 (m³)
